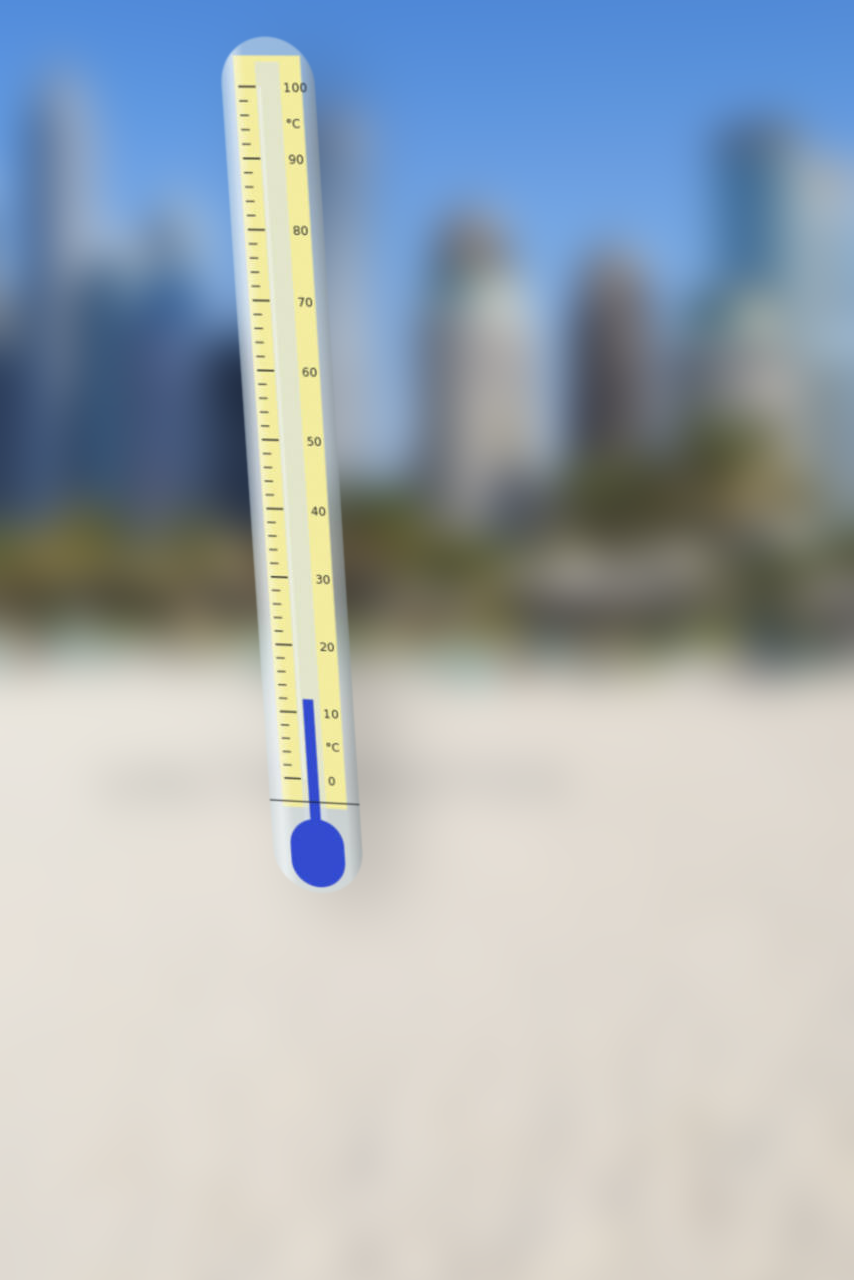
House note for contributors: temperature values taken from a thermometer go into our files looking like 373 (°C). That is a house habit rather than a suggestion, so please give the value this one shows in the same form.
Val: 12 (°C)
